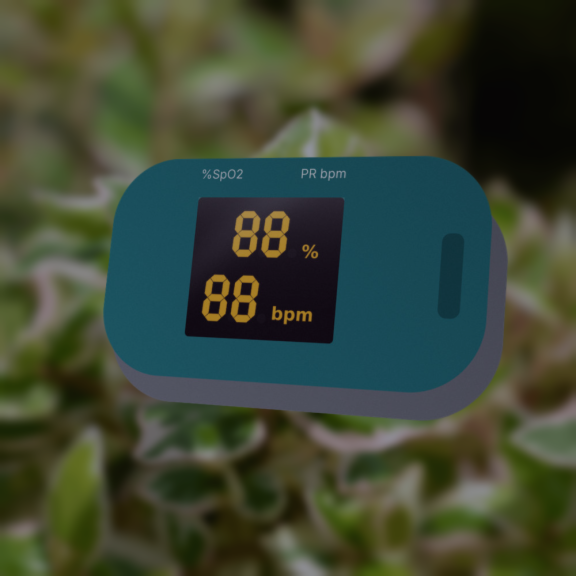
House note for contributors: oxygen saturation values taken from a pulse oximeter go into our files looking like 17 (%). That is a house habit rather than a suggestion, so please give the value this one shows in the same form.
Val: 88 (%)
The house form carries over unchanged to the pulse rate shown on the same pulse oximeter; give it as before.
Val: 88 (bpm)
